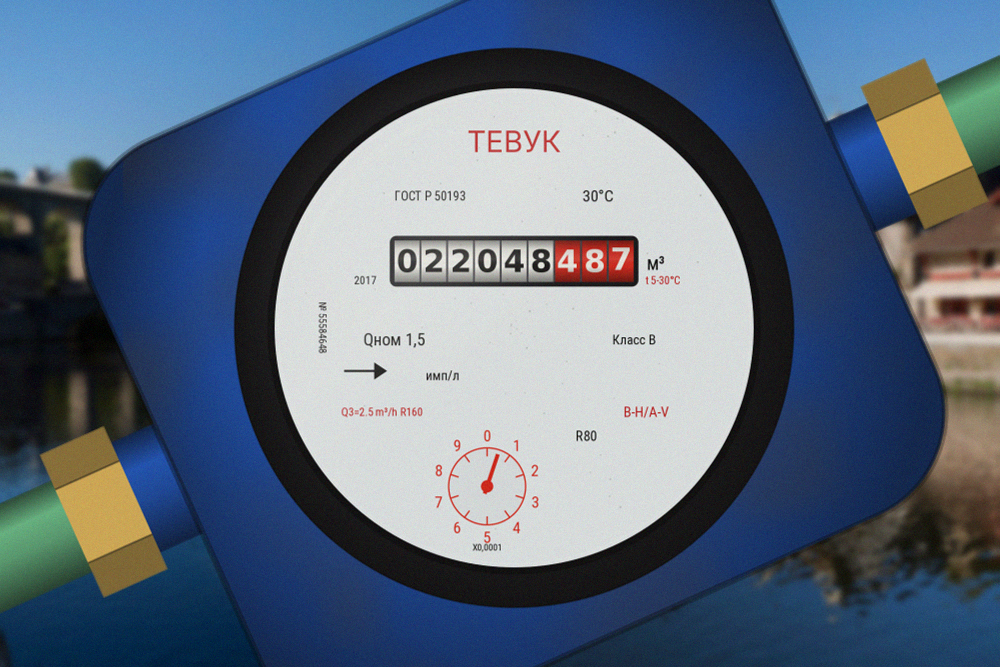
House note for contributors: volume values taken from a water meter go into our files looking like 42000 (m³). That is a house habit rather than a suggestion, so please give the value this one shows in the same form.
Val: 22048.4870 (m³)
